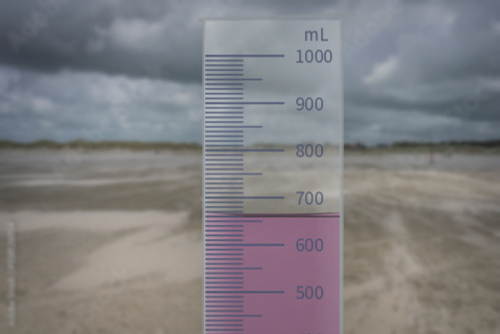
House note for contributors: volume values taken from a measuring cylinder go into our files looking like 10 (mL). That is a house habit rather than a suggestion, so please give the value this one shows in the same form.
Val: 660 (mL)
